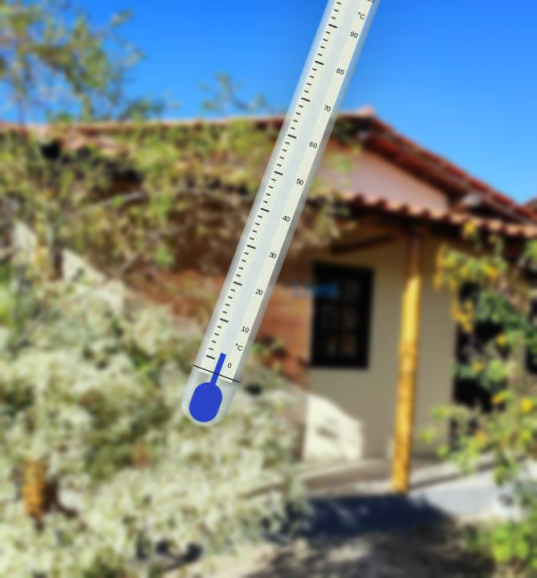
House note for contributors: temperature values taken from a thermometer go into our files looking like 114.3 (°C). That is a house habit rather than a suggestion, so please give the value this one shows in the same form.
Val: 2 (°C)
